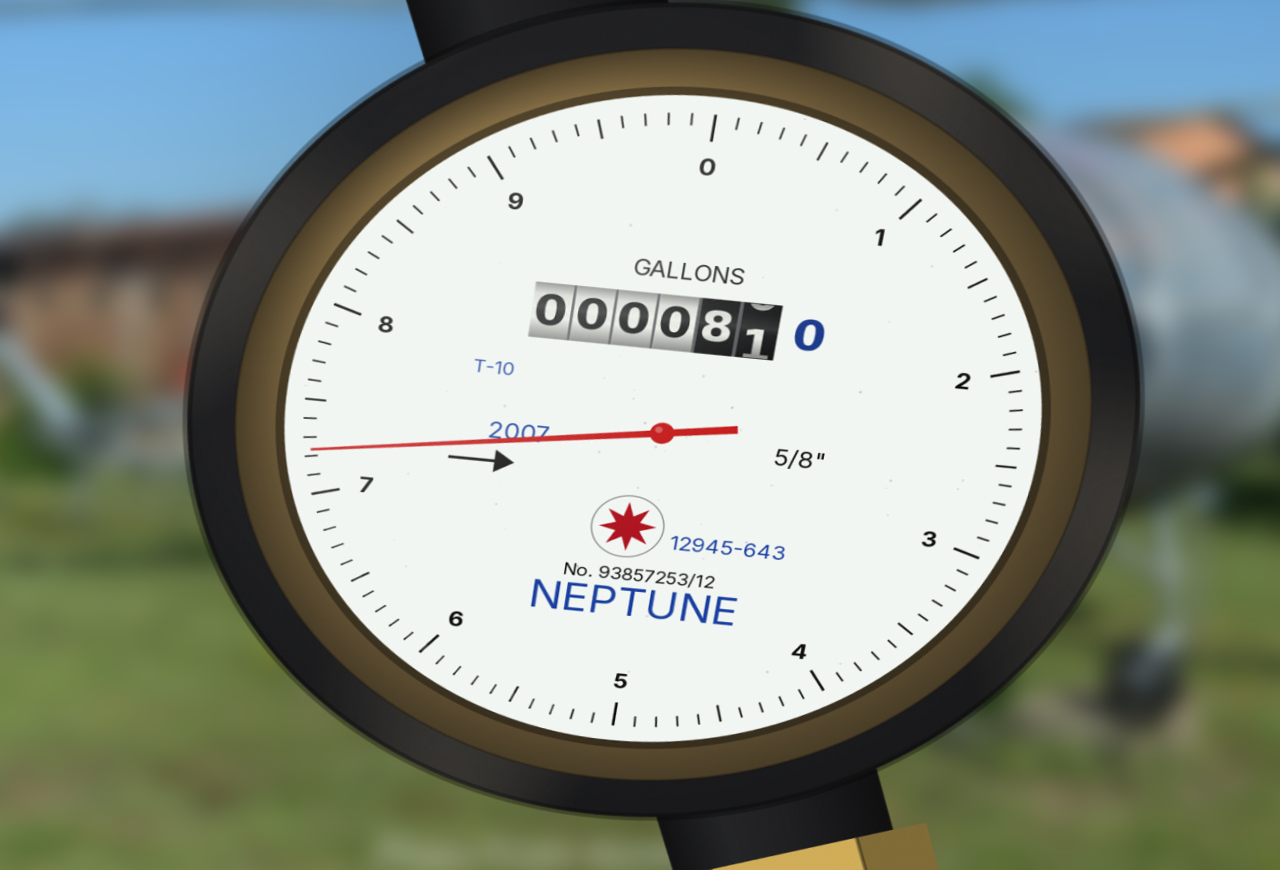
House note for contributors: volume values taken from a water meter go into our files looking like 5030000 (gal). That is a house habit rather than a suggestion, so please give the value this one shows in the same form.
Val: 807.2 (gal)
